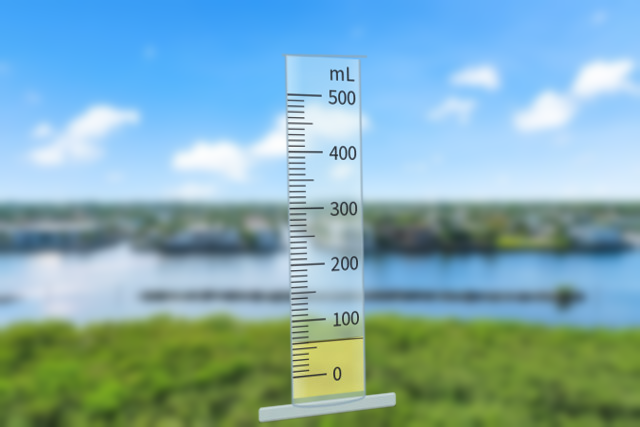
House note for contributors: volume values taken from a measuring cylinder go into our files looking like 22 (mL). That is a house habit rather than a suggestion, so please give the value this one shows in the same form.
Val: 60 (mL)
